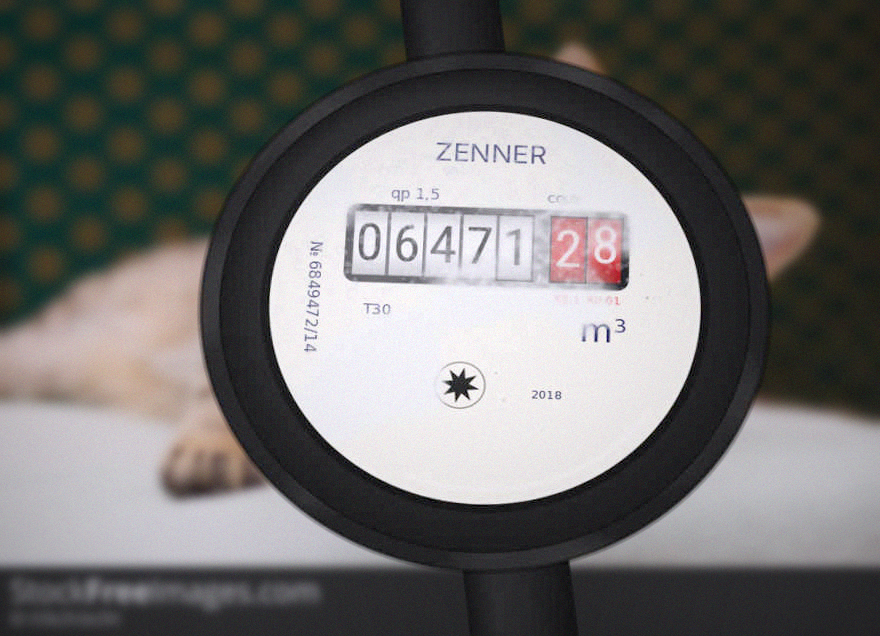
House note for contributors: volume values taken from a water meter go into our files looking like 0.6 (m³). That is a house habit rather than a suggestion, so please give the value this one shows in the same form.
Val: 6471.28 (m³)
